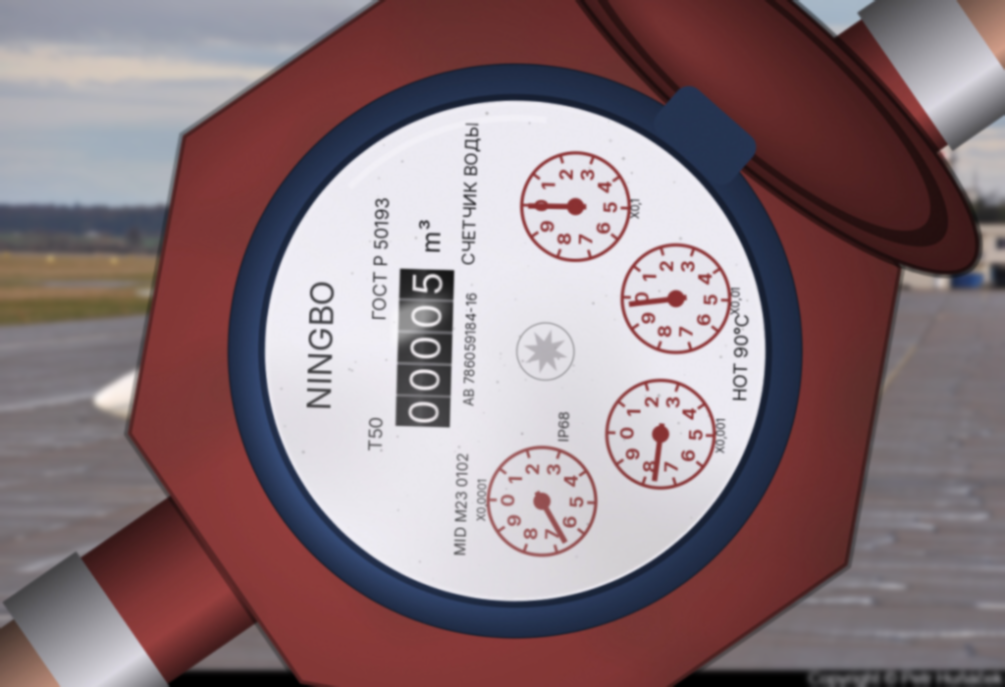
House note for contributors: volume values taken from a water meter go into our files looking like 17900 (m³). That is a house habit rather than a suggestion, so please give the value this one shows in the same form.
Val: 4.9976 (m³)
